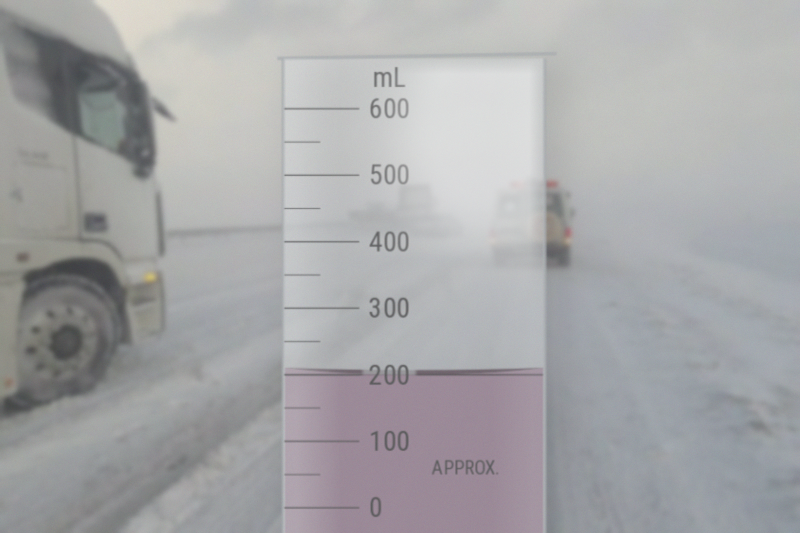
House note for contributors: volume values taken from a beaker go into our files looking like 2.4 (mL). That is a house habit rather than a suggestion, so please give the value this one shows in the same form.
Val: 200 (mL)
